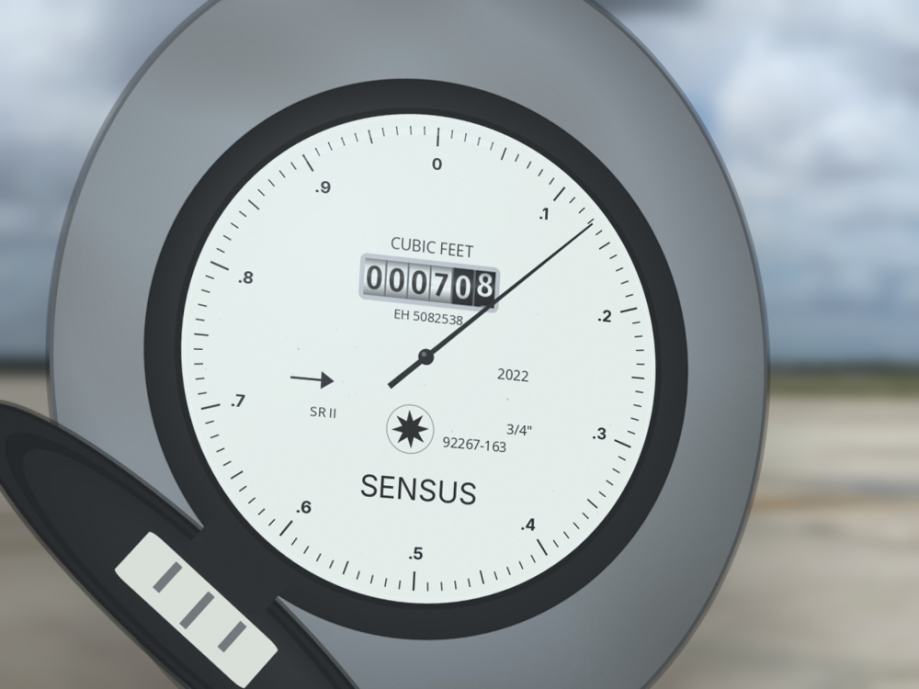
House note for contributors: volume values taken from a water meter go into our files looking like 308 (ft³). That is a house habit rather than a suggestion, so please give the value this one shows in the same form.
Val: 708.13 (ft³)
